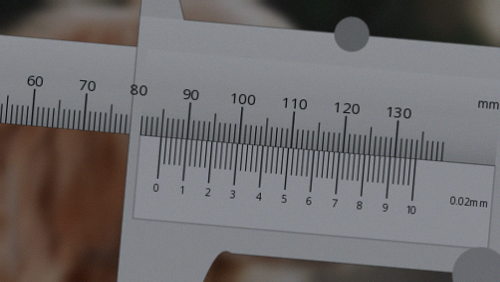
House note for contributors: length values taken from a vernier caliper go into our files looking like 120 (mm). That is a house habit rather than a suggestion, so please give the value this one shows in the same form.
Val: 85.0 (mm)
